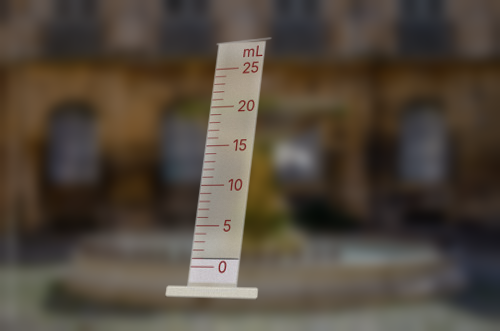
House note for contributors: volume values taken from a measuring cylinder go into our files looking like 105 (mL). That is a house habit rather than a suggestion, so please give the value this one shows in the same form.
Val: 1 (mL)
